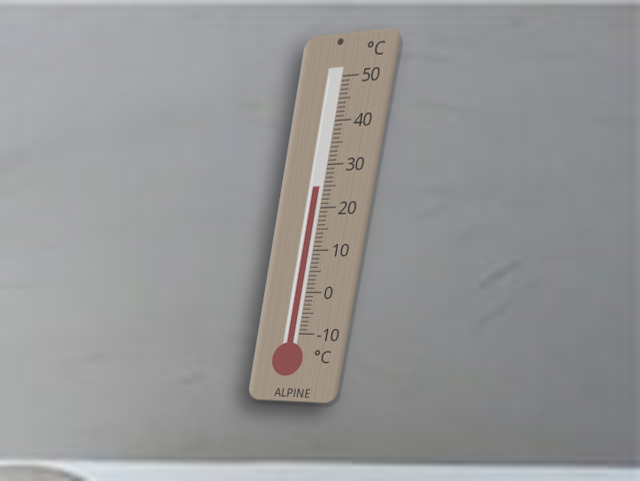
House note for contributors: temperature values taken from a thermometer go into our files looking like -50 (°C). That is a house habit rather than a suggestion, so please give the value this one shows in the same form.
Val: 25 (°C)
